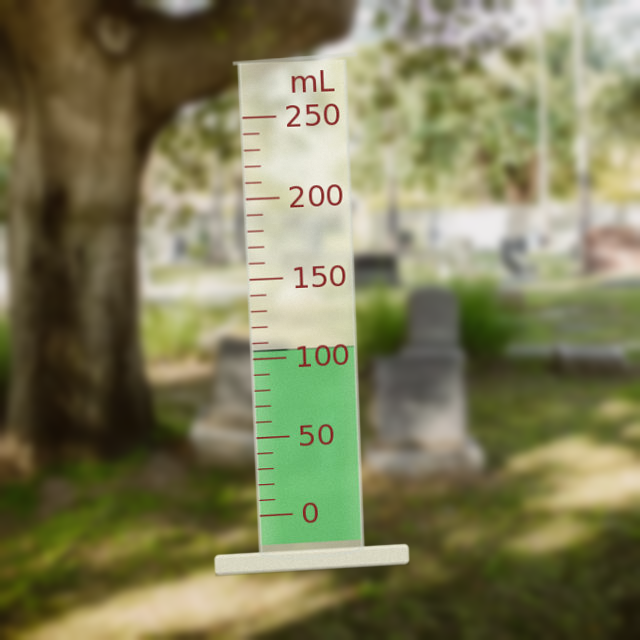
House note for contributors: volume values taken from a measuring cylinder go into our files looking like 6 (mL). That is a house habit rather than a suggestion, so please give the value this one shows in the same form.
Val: 105 (mL)
